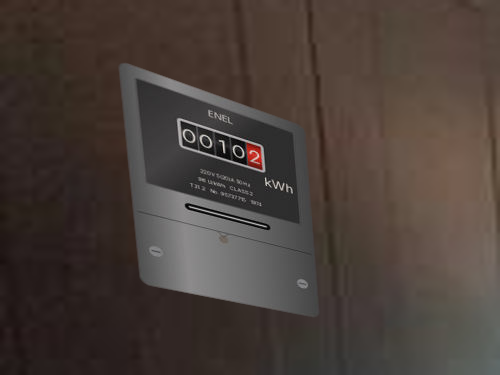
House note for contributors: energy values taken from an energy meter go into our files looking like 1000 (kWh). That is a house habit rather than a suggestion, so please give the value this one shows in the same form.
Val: 10.2 (kWh)
